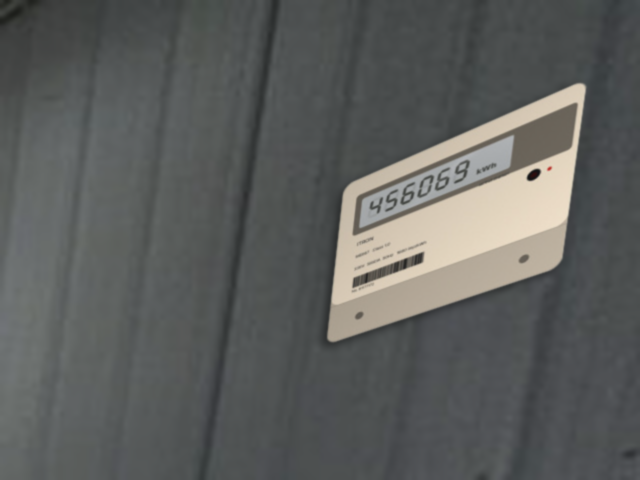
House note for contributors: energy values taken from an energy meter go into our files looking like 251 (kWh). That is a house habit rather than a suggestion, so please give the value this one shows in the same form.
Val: 456069 (kWh)
